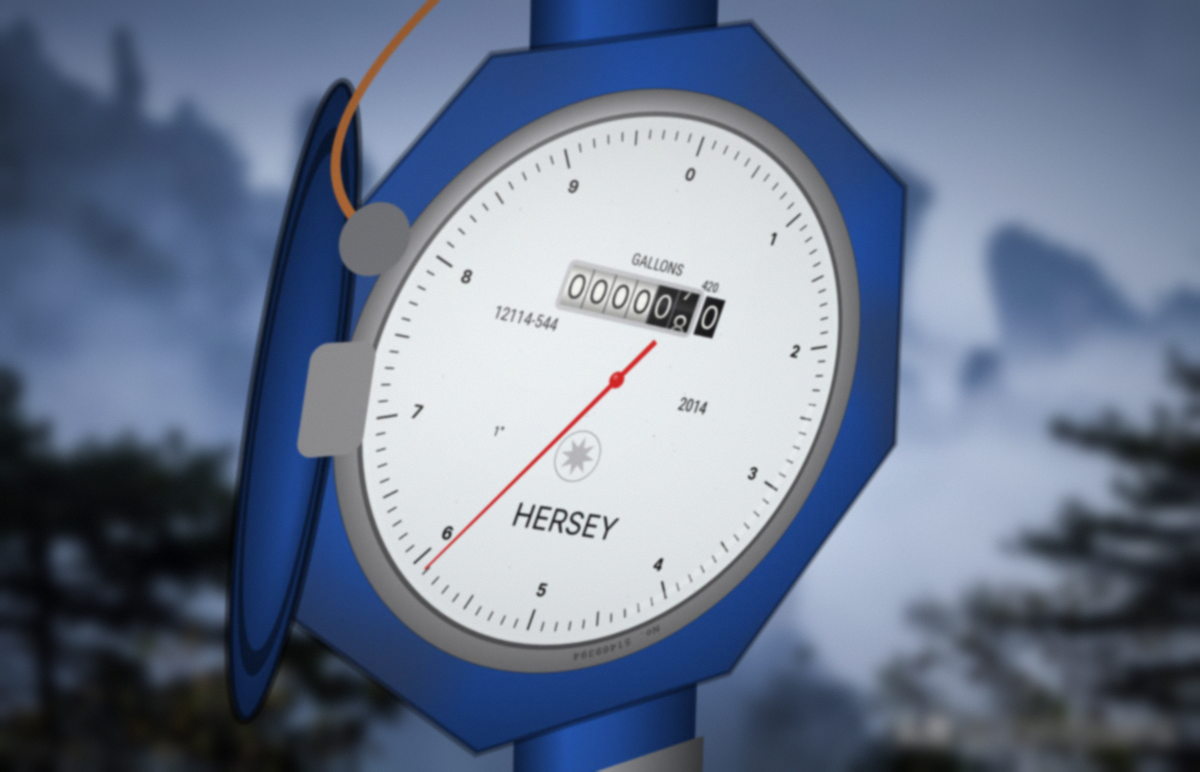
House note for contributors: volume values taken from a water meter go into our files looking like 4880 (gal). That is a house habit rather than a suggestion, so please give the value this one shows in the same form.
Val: 75.9 (gal)
